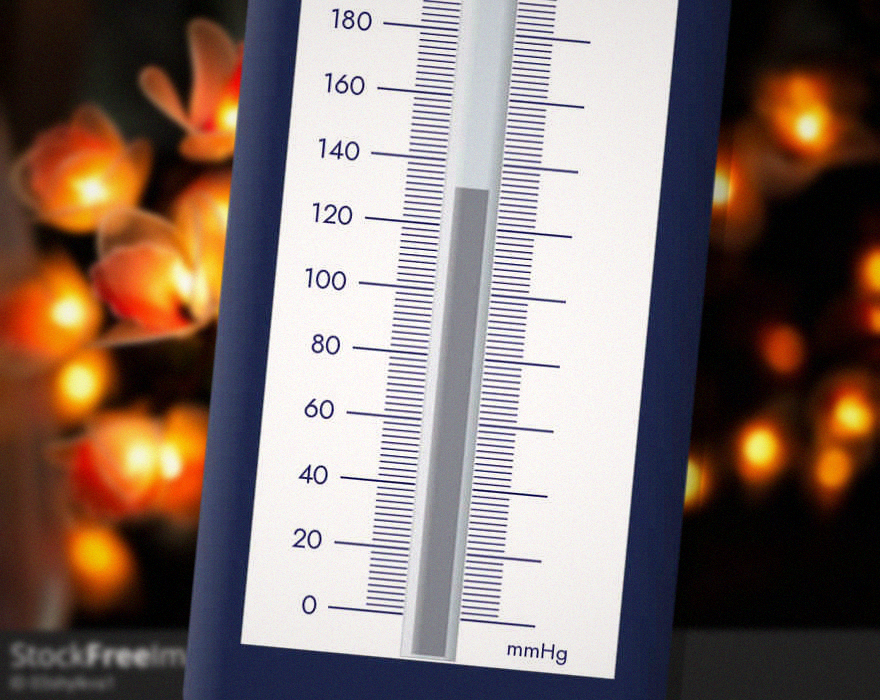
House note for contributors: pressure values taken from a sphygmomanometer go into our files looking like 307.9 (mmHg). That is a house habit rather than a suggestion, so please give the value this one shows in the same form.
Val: 132 (mmHg)
